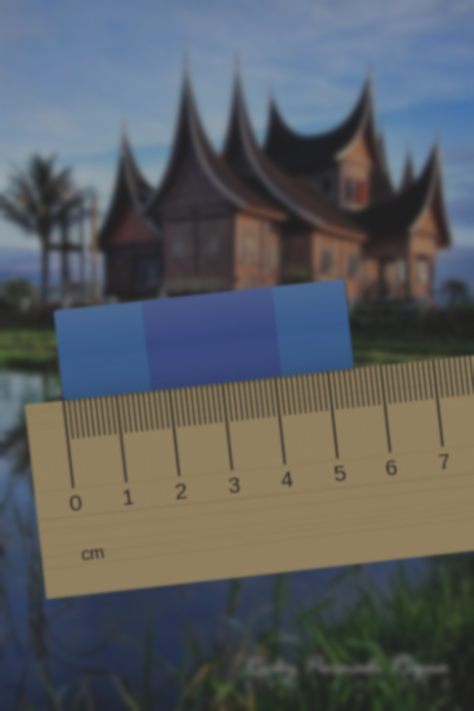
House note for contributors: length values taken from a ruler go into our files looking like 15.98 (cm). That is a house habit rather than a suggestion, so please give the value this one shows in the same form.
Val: 5.5 (cm)
